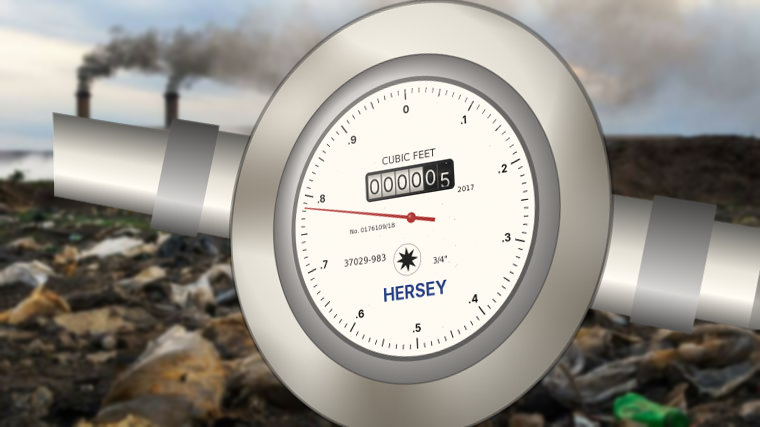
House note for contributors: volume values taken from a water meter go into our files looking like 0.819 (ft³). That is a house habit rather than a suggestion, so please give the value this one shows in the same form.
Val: 4.78 (ft³)
